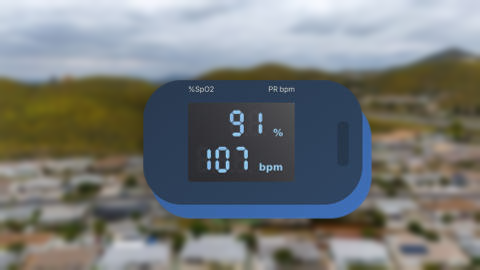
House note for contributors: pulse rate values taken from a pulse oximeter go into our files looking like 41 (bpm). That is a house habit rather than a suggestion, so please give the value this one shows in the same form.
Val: 107 (bpm)
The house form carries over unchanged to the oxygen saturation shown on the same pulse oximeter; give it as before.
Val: 91 (%)
